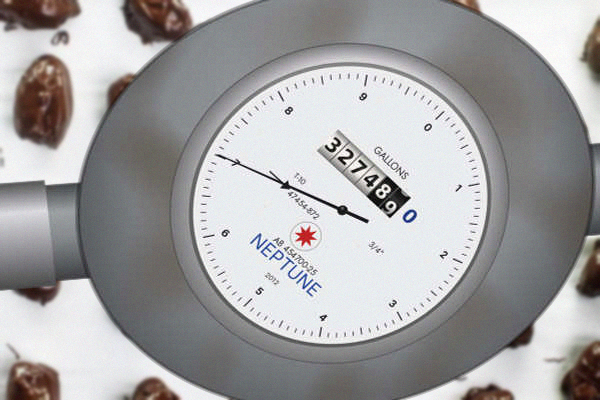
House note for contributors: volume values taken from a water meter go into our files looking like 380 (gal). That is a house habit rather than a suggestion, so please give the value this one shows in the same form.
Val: 3274887.0 (gal)
